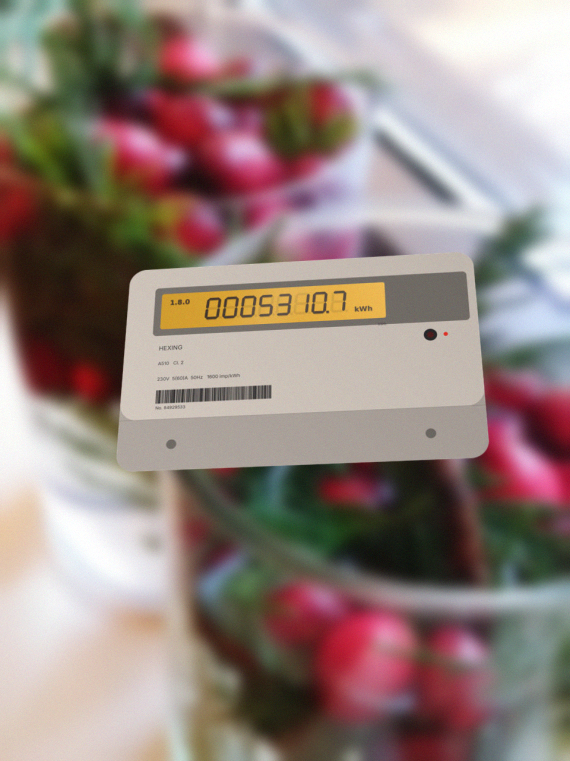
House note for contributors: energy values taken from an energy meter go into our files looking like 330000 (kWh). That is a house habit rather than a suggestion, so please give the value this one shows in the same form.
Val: 5310.7 (kWh)
